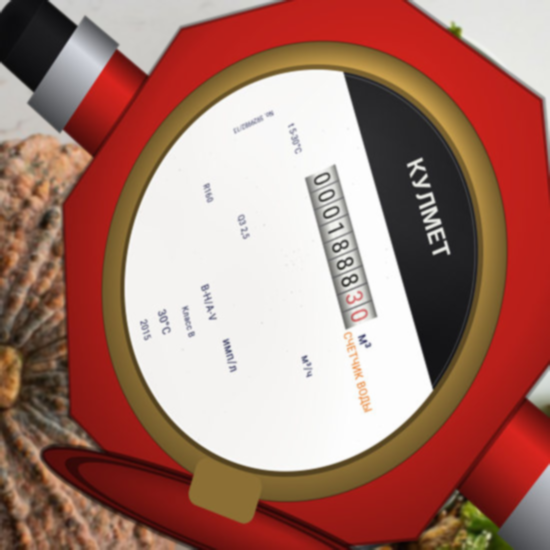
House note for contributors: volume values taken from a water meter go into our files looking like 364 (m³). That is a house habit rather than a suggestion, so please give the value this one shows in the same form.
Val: 1888.30 (m³)
